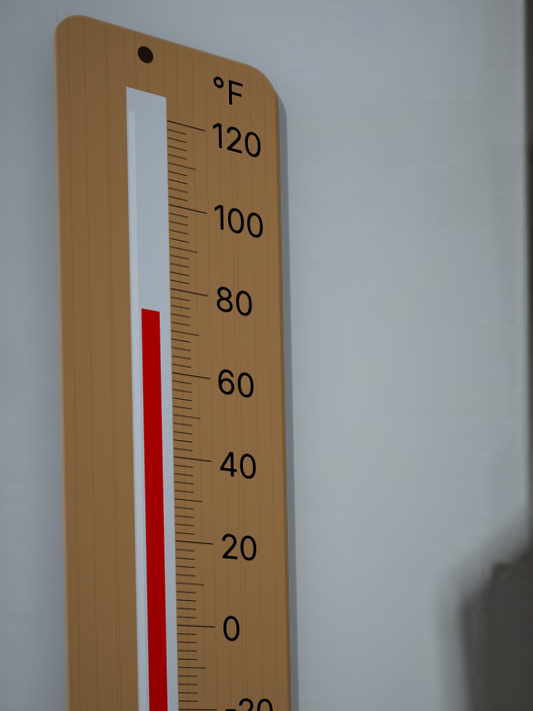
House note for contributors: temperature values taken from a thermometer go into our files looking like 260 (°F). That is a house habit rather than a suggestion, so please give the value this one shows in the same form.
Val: 74 (°F)
